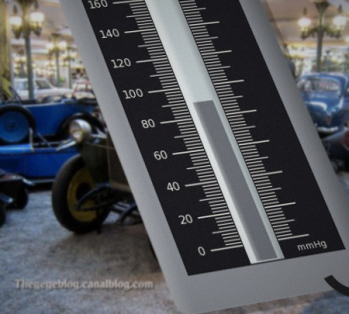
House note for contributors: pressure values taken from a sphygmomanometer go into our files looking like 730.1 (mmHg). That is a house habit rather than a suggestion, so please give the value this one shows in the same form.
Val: 90 (mmHg)
